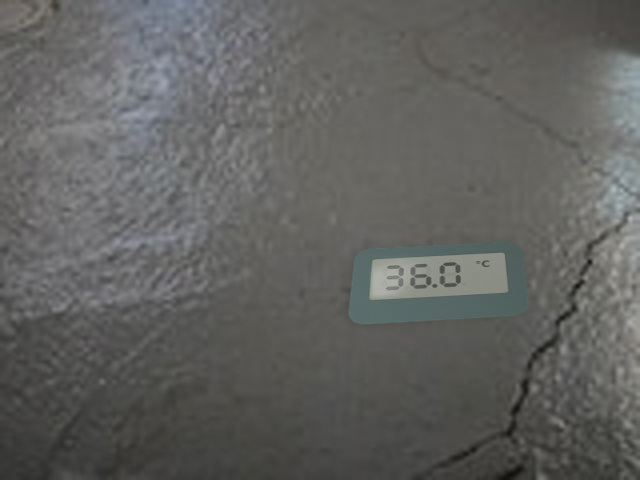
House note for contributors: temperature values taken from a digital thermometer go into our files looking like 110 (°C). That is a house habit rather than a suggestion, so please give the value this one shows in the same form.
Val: 36.0 (°C)
